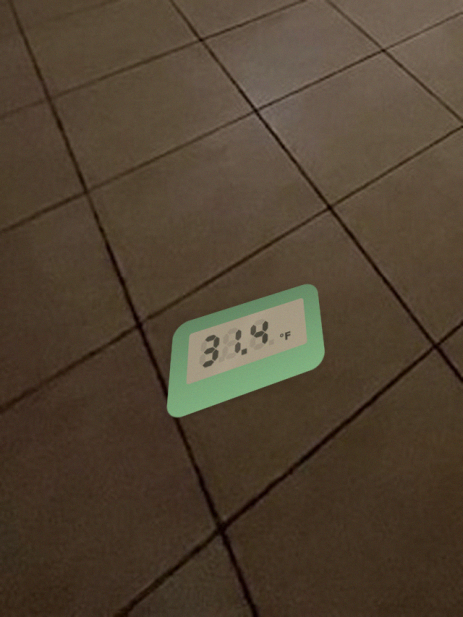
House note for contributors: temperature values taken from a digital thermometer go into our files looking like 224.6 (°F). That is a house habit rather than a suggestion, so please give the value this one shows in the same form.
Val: 31.4 (°F)
